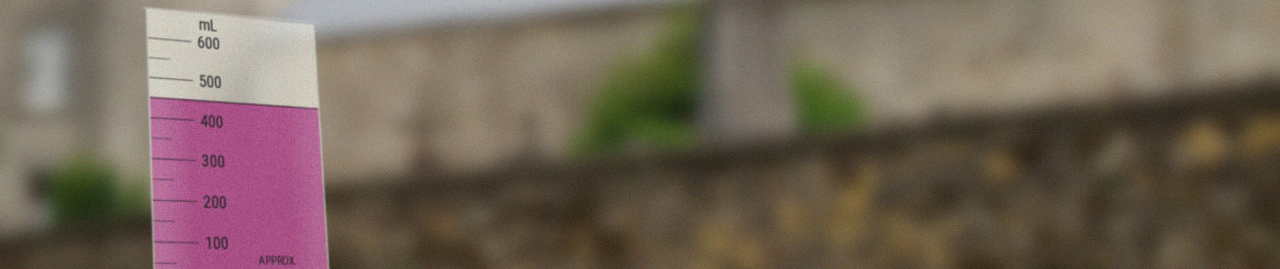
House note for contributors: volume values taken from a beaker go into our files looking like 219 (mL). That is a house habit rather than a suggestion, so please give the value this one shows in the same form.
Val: 450 (mL)
